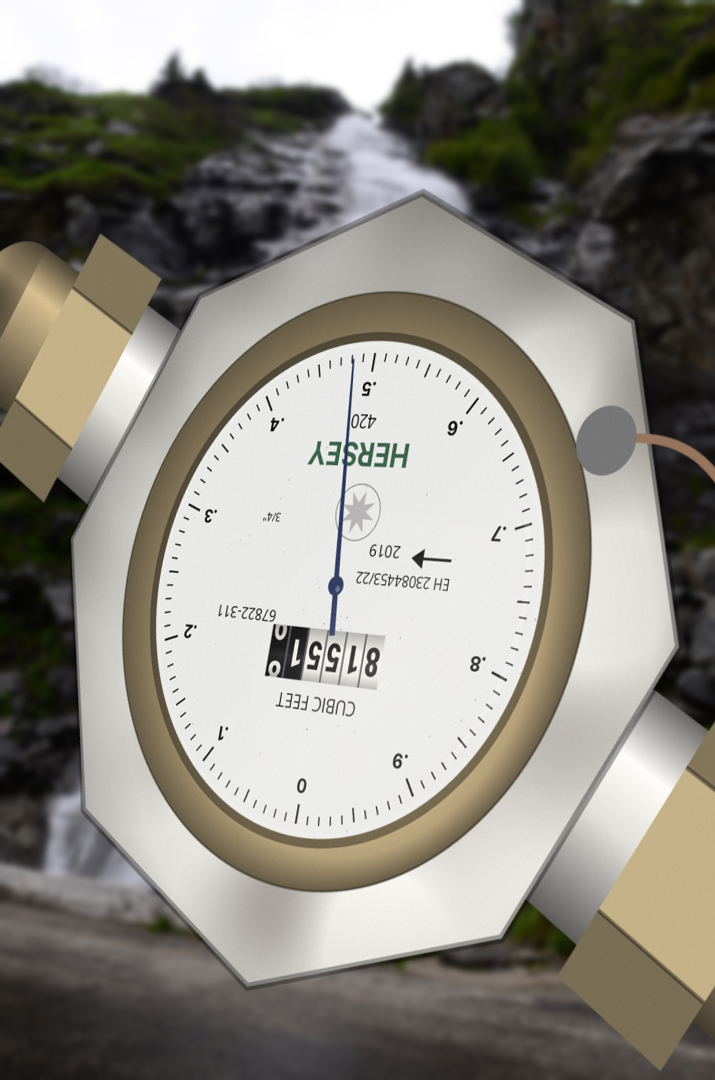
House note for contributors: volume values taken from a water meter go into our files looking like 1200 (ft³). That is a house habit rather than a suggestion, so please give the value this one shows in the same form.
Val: 815518.48 (ft³)
